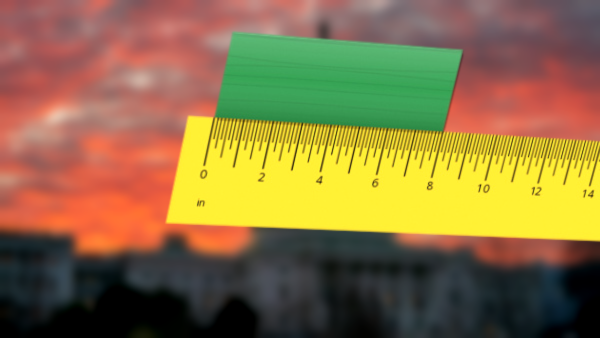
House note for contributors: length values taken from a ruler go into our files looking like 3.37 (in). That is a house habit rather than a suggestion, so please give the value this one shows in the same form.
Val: 8 (in)
